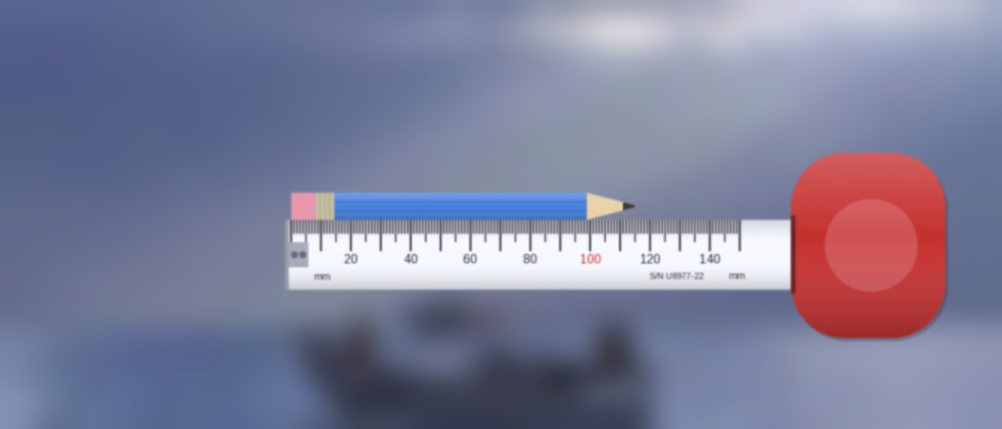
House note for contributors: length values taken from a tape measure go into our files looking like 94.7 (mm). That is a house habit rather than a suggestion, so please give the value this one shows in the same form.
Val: 115 (mm)
